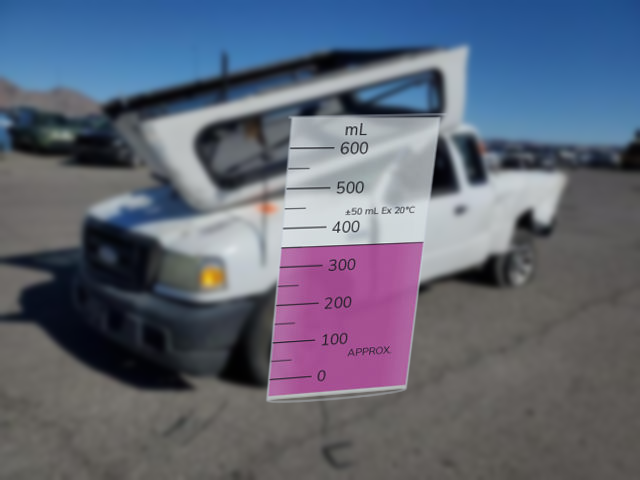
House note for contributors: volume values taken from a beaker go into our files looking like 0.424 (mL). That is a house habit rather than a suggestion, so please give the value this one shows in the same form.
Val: 350 (mL)
